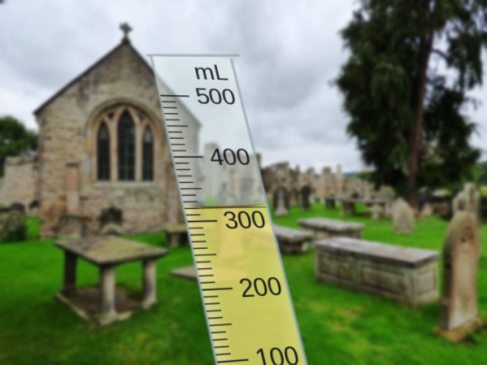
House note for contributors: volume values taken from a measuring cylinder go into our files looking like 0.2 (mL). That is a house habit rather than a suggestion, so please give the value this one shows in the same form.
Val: 320 (mL)
